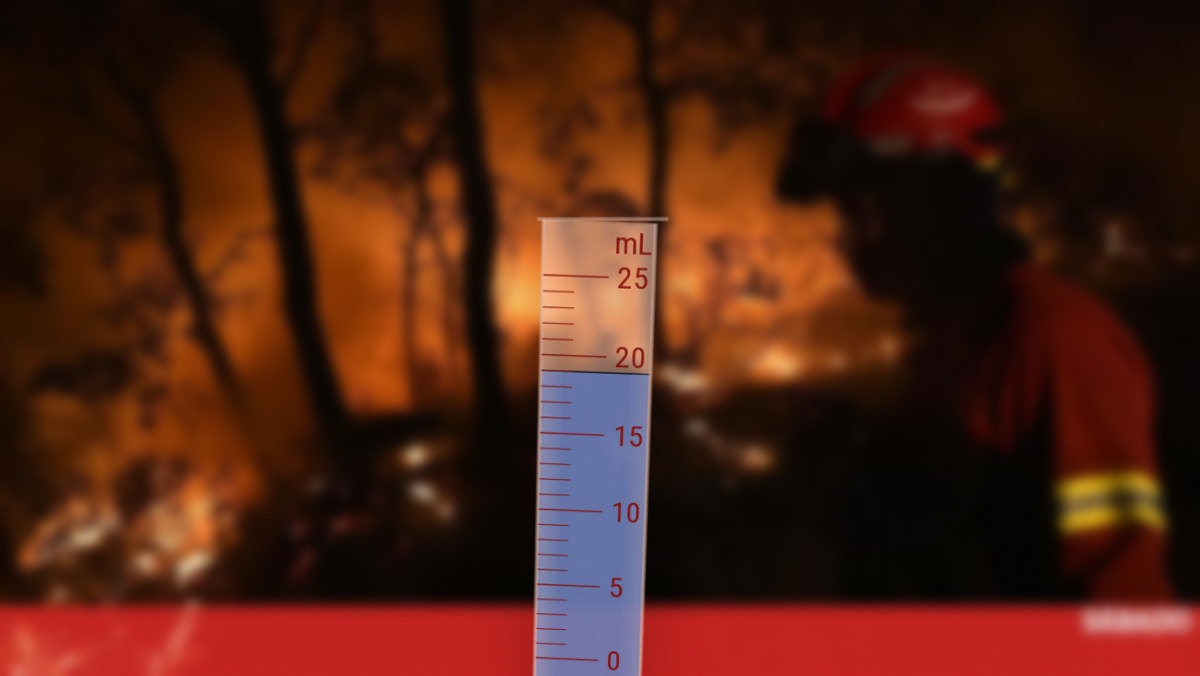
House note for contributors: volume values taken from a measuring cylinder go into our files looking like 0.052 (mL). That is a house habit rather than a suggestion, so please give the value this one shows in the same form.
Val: 19 (mL)
